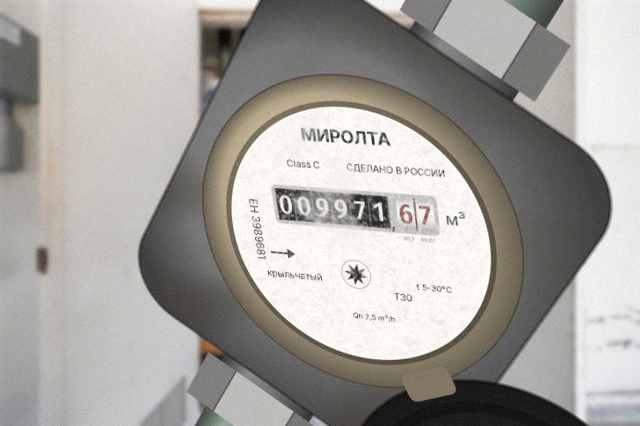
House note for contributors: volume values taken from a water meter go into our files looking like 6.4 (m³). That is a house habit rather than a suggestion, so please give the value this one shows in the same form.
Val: 9971.67 (m³)
